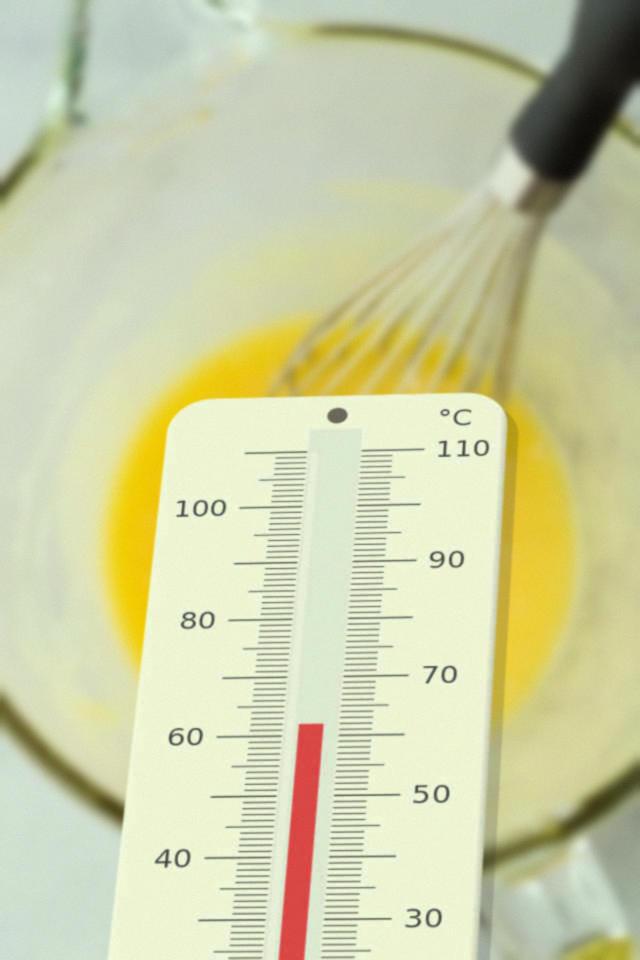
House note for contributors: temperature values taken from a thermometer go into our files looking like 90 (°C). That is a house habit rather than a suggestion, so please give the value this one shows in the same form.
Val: 62 (°C)
